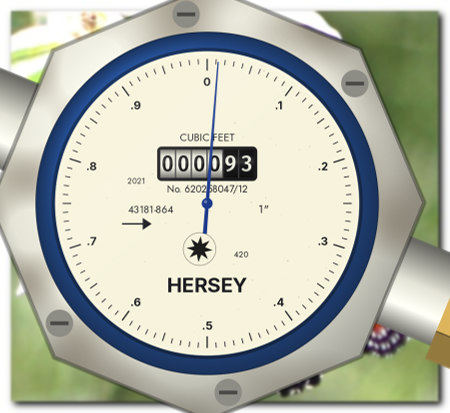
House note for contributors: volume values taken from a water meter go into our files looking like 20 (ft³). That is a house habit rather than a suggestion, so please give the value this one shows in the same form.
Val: 93.01 (ft³)
